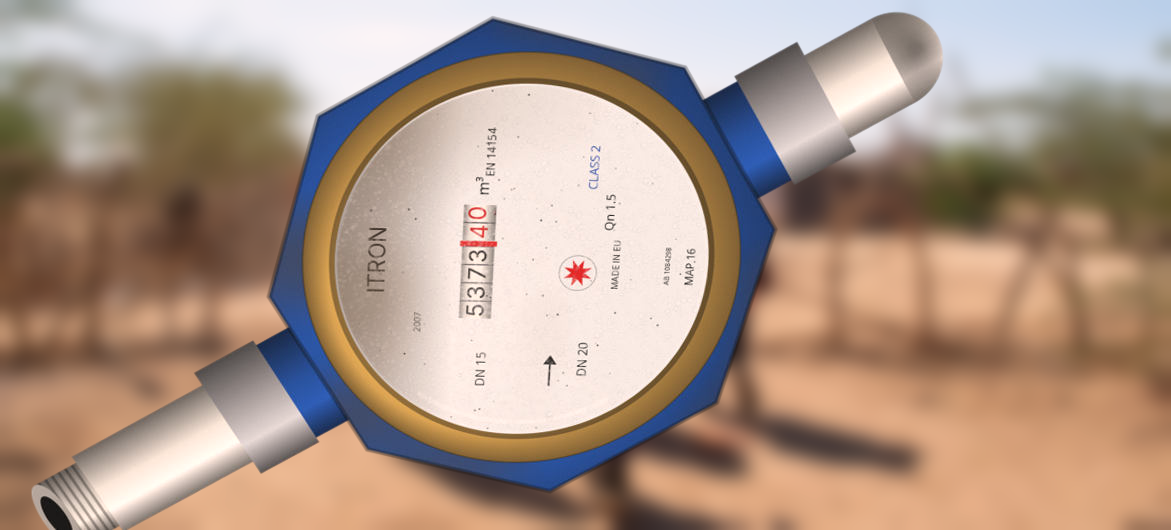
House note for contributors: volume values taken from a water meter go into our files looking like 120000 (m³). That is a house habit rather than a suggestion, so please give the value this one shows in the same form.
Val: 5373.40 (m³)
